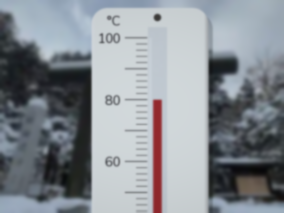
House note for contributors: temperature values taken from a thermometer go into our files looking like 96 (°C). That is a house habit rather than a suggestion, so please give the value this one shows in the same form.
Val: 80 (°C)
